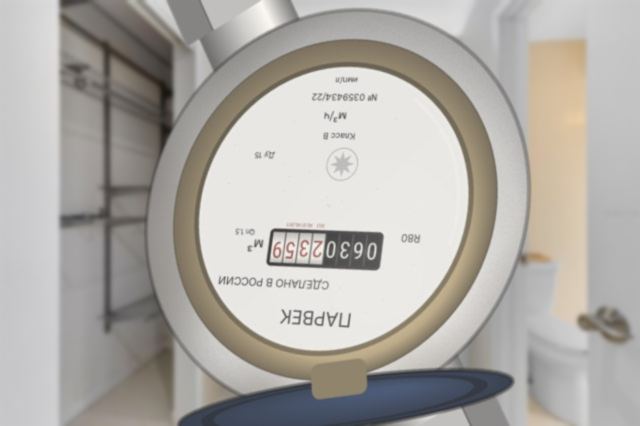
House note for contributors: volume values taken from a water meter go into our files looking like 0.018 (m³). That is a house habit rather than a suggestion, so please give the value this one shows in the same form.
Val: 630.2359 (m³)
